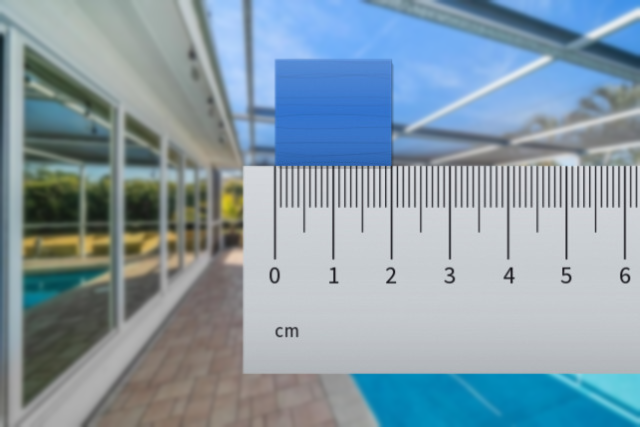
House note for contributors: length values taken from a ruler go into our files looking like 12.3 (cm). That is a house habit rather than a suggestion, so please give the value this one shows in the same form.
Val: 2 (cm)
